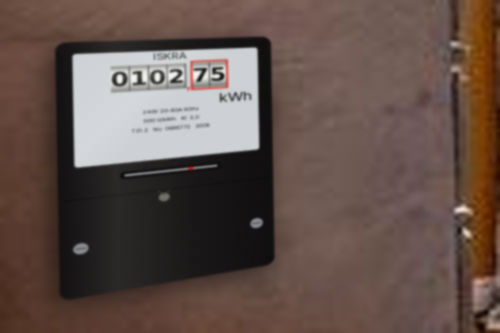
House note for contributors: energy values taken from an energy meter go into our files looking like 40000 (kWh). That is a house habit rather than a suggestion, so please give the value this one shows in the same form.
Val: 102.75 (kWh)
